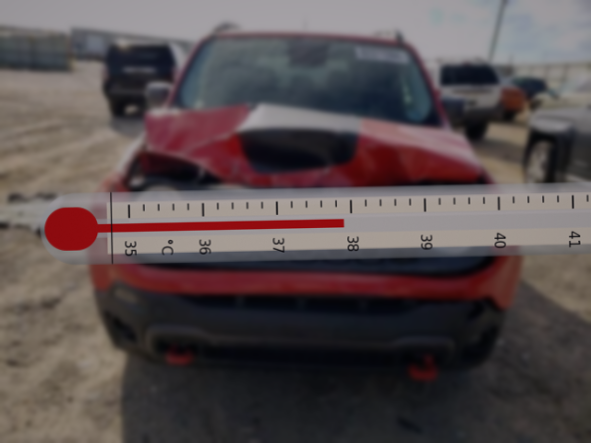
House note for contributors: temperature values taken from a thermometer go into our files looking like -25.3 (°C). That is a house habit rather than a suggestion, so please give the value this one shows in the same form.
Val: 37.9 (°C)
